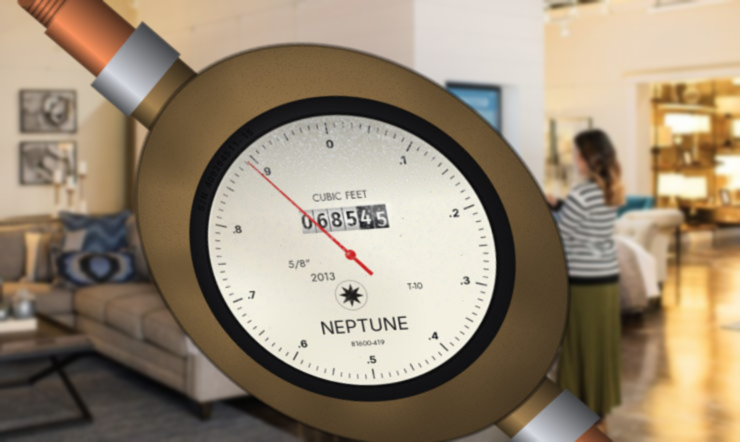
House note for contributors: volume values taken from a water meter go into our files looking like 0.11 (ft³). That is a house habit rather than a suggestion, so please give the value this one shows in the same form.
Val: 68544.89 (ft³)
